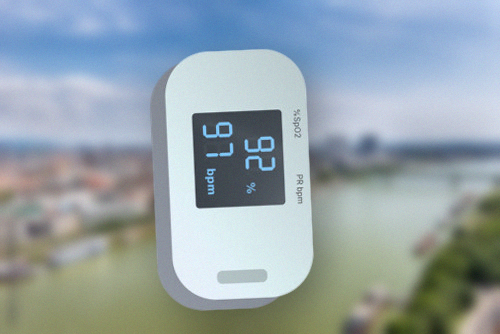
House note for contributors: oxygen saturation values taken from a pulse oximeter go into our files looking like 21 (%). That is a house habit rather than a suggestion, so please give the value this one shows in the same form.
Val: 92 (%)
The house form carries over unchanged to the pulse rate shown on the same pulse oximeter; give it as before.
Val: 97 (bpm)
